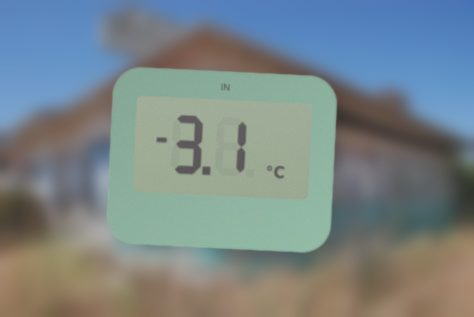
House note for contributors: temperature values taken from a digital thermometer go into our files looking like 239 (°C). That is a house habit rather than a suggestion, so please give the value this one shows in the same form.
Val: -3.1 (°C)
